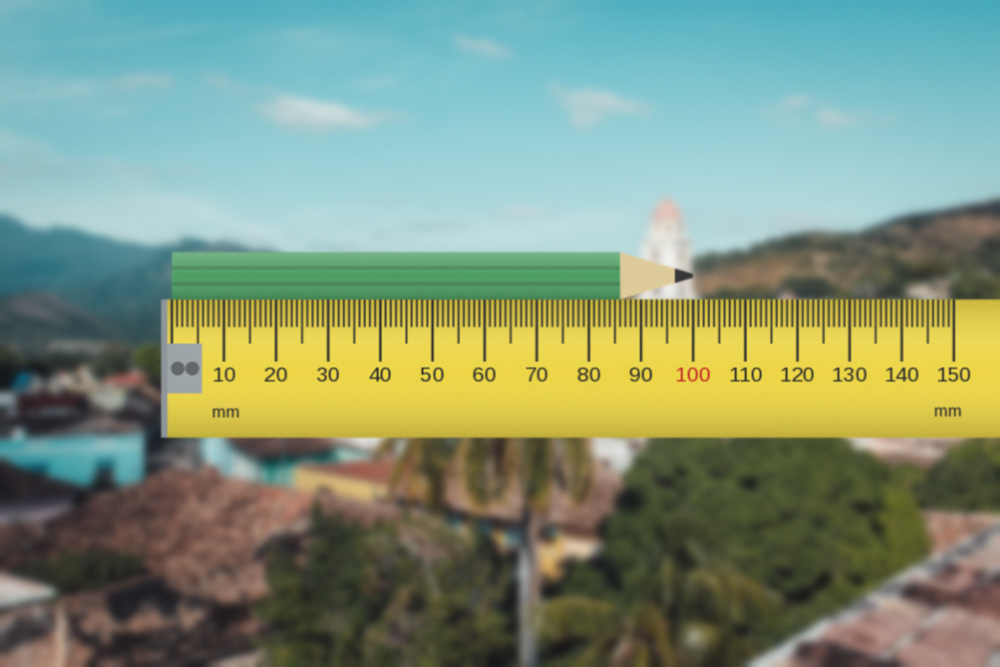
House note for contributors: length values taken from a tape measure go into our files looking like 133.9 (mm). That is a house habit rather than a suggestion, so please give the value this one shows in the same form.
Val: 100 (mm)
